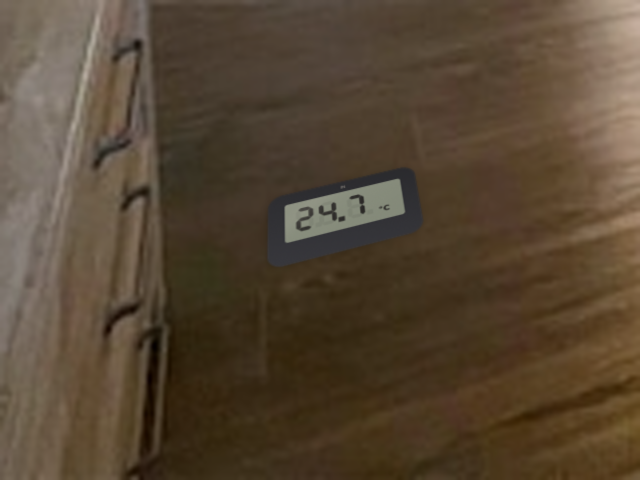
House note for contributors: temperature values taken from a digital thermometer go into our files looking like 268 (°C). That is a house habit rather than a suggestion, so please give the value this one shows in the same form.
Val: 24.7 (°C)
